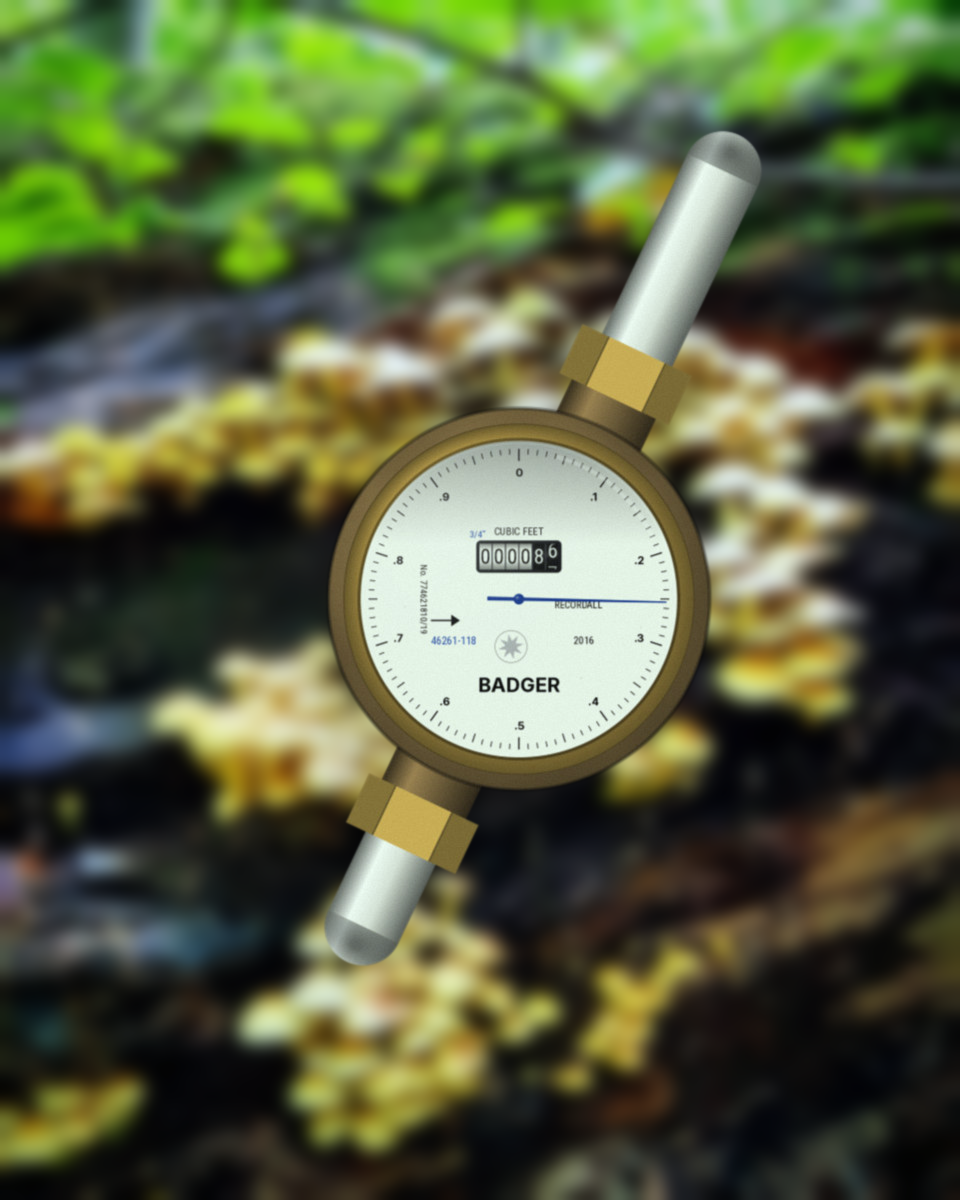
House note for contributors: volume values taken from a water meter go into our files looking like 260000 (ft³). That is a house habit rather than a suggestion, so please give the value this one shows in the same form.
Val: 86.25 (ft³)
